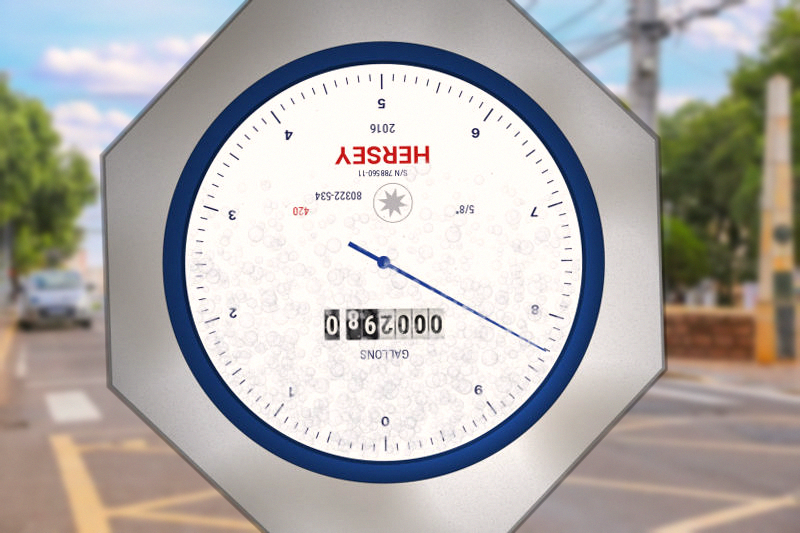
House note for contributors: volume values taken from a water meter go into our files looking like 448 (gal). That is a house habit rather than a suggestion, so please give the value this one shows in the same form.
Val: 2978.3 (gal)
